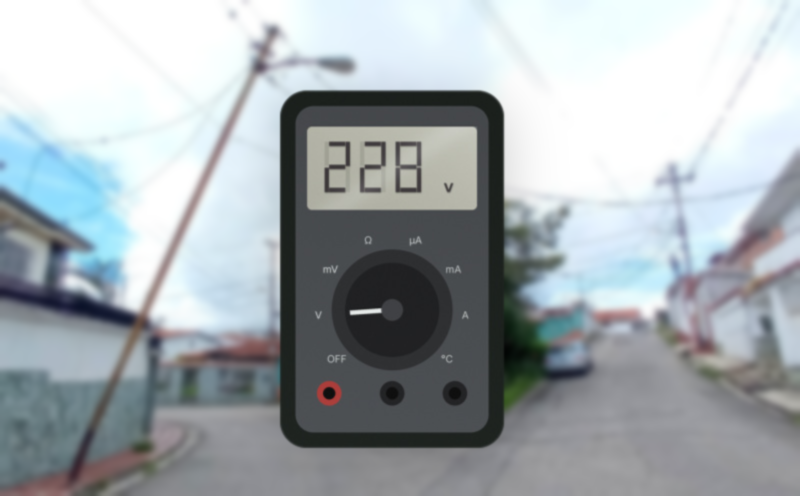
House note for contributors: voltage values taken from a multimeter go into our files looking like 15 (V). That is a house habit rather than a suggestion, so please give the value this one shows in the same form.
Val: 228 (V)
